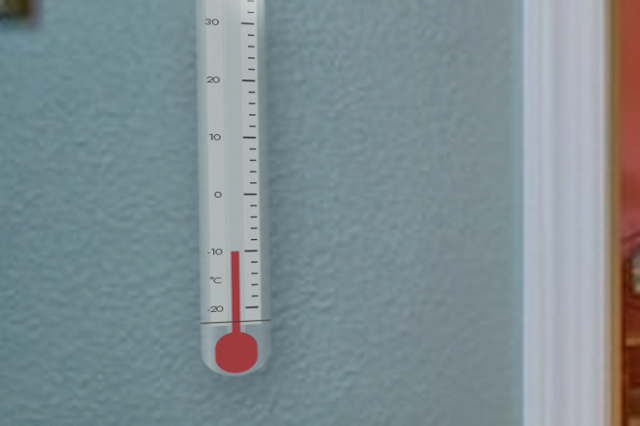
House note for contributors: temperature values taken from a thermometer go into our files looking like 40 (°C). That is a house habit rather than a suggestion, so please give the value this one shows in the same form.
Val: -10 (°C)
